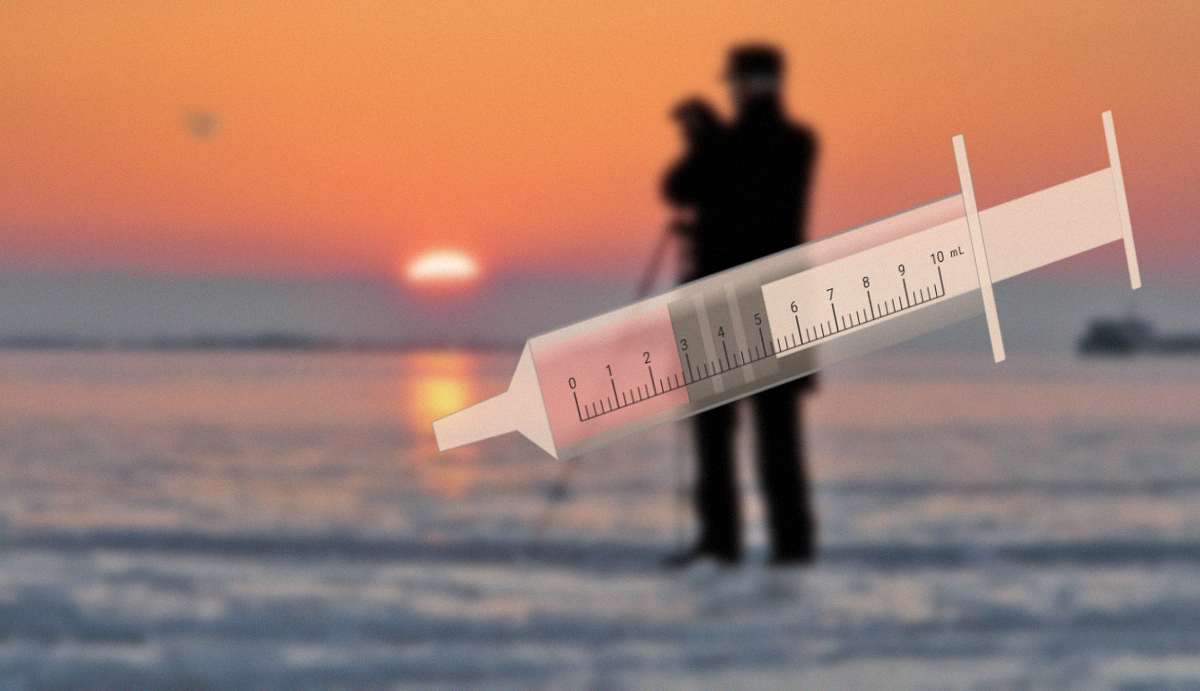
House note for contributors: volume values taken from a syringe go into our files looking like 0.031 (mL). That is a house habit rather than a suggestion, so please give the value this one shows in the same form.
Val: 2.8 (mL)
